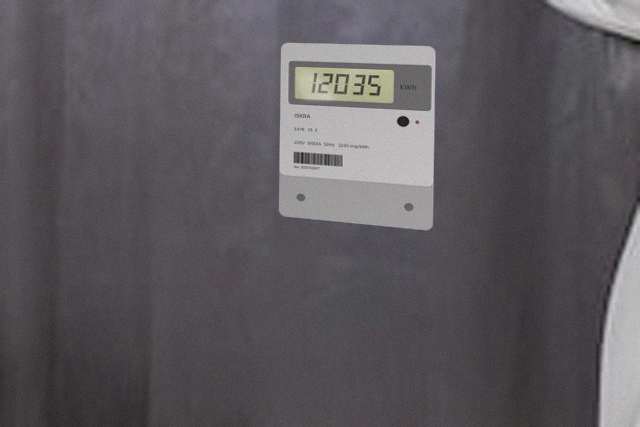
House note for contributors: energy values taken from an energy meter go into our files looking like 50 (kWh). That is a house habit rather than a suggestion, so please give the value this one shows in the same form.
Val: 12035 (kWh)
